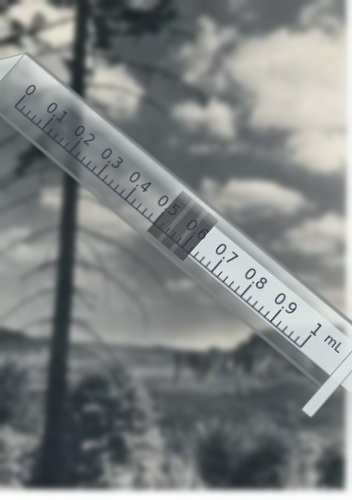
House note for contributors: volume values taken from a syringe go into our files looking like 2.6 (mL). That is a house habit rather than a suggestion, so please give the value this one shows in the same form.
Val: 0.5 (mL)
